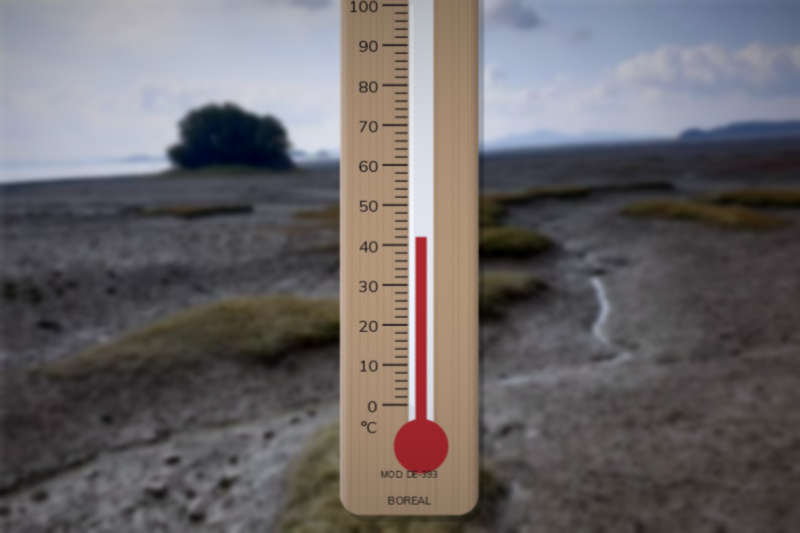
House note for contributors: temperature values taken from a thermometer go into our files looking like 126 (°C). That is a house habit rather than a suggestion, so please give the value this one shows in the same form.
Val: 42 (°C)
